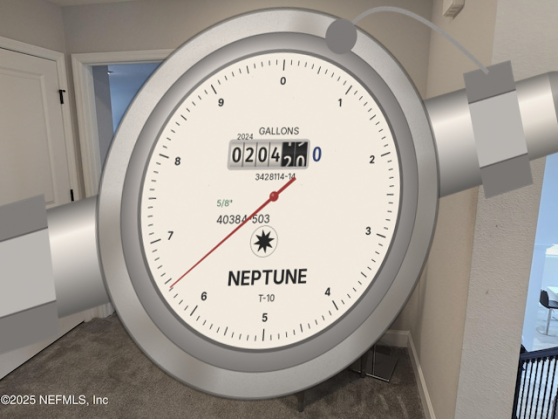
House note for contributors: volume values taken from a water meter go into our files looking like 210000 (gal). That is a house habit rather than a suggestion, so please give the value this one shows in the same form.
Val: 204196.4 (gal)
